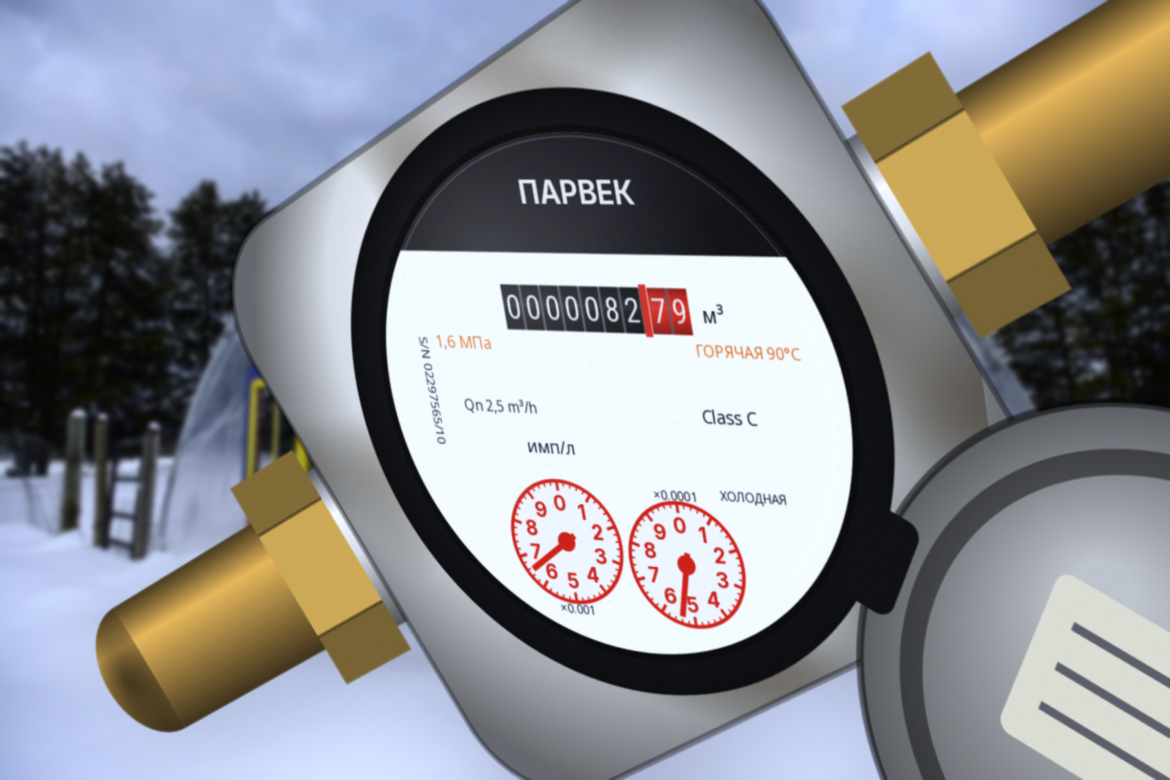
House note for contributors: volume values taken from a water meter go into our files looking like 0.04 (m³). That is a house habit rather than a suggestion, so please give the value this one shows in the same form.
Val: 82.7965 (m³)
